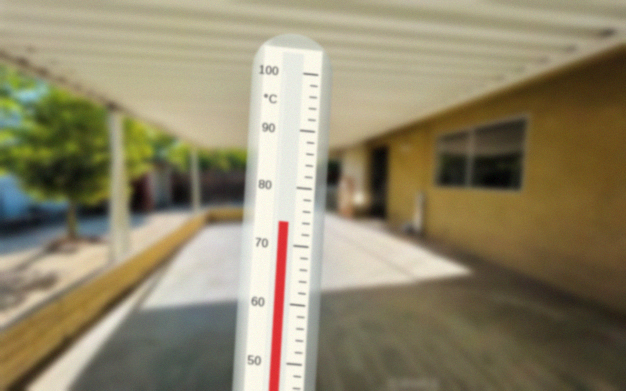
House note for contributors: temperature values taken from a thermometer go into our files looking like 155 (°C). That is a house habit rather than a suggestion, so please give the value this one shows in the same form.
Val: 74 (°C)
